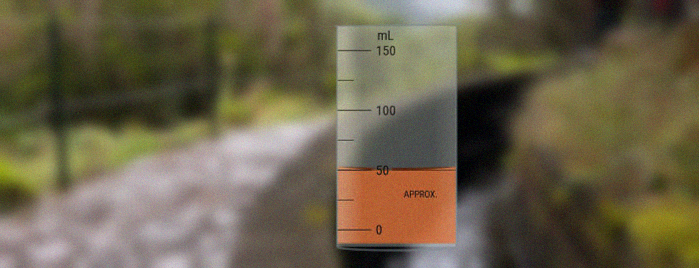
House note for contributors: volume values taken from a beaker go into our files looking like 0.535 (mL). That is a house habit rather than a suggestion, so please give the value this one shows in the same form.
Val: 50 (mL)
